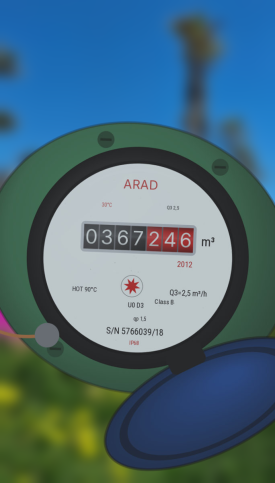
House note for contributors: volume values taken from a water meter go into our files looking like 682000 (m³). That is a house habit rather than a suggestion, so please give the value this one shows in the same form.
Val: 367.246 (m³)
